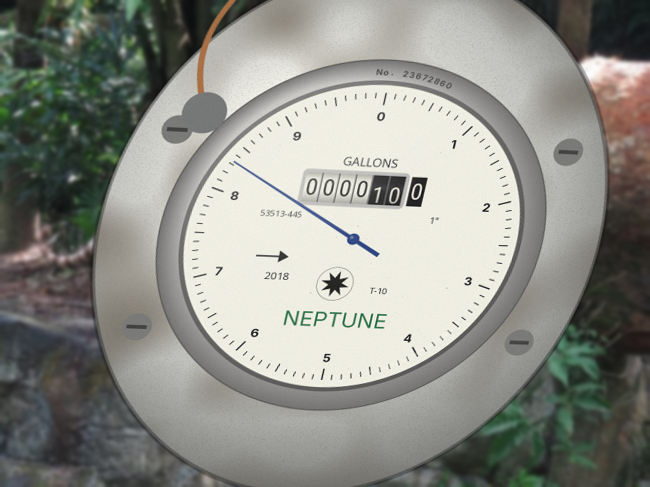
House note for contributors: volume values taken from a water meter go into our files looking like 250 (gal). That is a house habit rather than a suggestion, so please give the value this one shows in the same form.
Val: 98.3 (gal)
